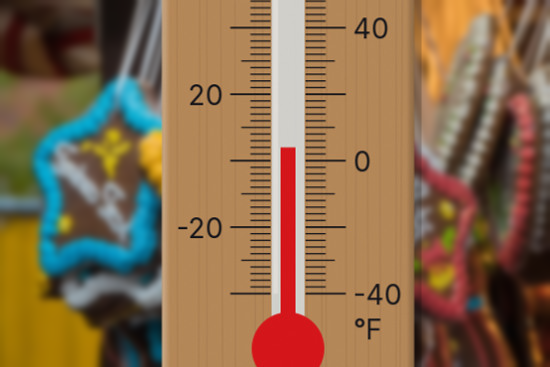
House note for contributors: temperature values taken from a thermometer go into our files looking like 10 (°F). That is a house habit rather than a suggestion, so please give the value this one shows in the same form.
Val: 4 (°F)
